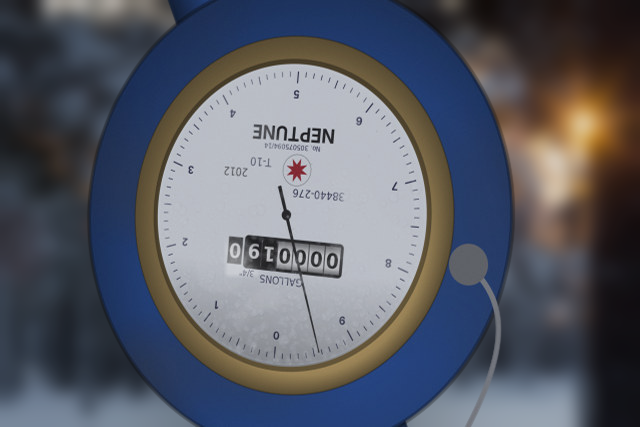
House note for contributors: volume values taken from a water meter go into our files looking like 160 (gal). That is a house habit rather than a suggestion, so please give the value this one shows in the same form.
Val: 189.4 (gal)
